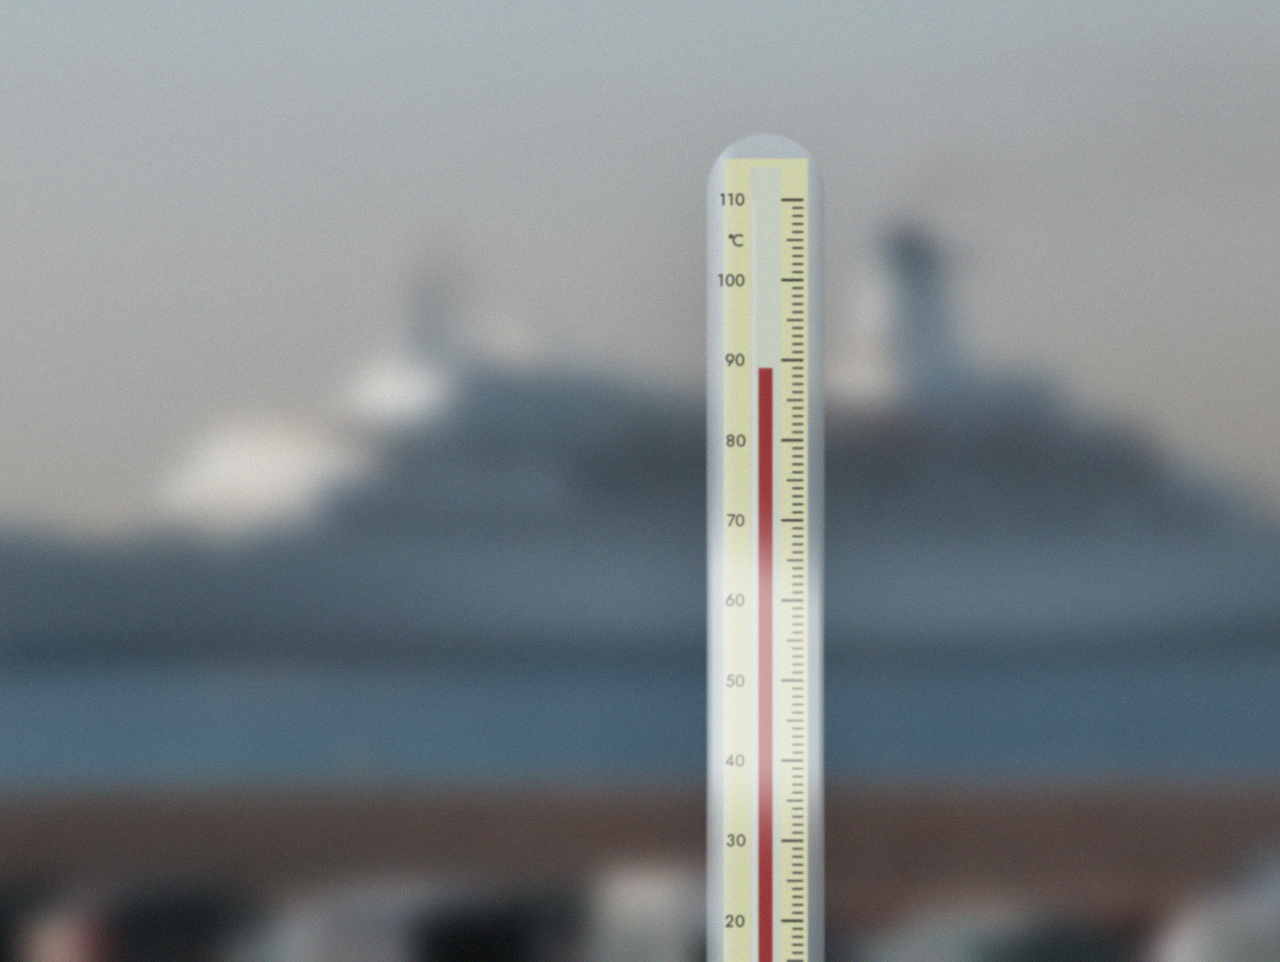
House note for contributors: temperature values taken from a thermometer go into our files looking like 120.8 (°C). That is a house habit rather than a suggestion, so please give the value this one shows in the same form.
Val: 89 (°C)
